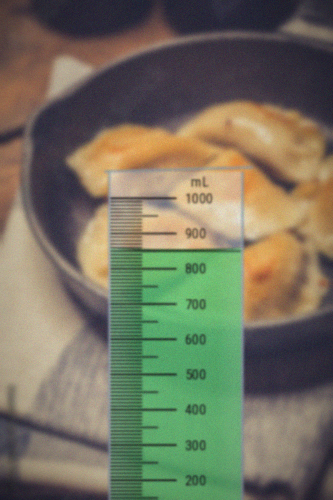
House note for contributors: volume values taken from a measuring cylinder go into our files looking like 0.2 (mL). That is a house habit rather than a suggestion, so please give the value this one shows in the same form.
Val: 850 (mL)
